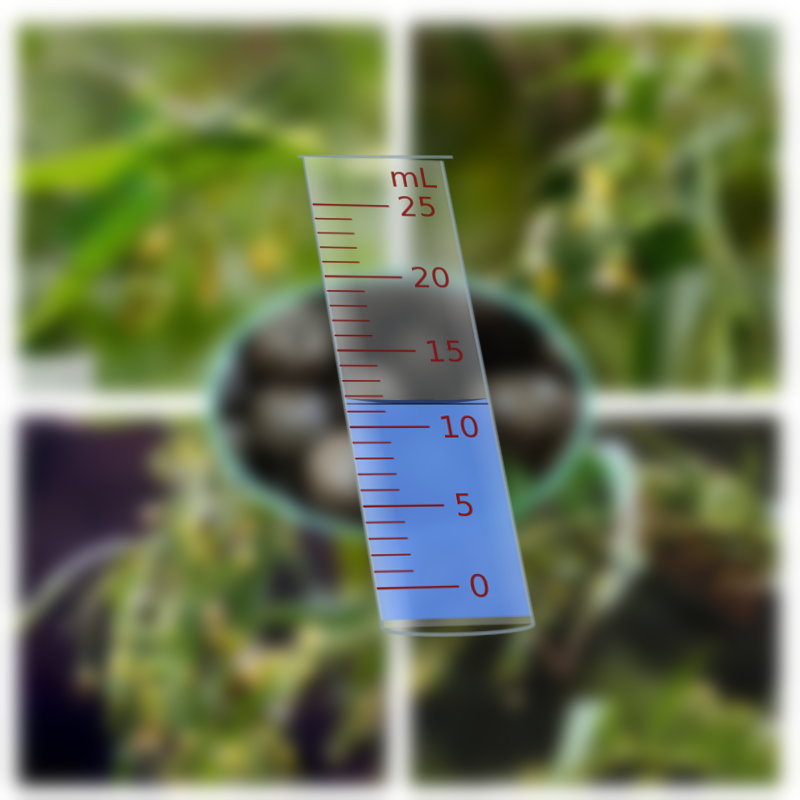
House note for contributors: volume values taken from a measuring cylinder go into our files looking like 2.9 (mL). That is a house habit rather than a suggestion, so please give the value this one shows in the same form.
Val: 11.5 (mL)
